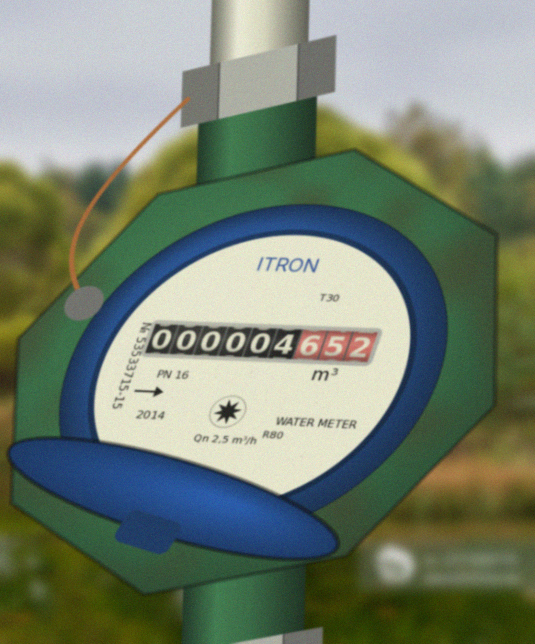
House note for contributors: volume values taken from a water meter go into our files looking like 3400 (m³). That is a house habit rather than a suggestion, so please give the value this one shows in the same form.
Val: 4.652 (m³)
